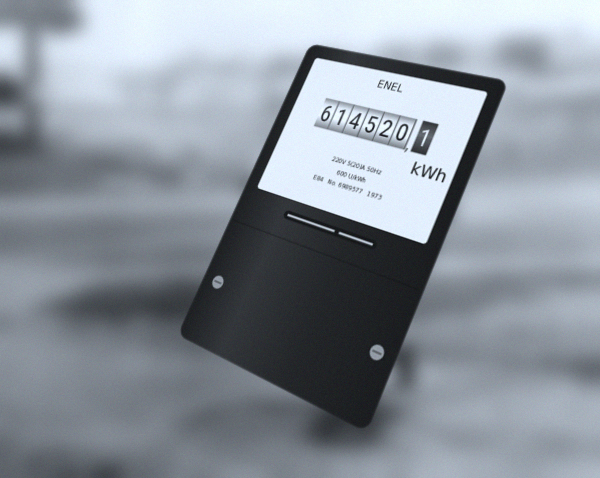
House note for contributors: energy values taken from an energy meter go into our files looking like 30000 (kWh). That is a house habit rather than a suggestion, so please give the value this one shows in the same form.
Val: 614520.1 (kWh)
